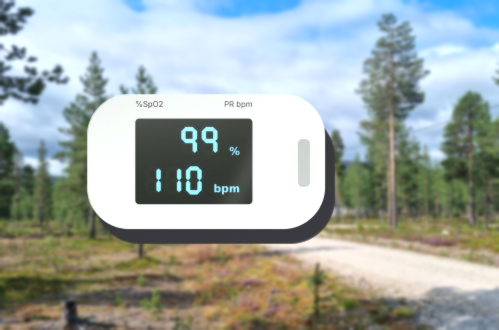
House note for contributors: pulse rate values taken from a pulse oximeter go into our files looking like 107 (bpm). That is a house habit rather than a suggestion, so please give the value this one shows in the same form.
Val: 110 (bpm)
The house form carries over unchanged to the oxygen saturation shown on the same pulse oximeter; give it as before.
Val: 99 (%)
